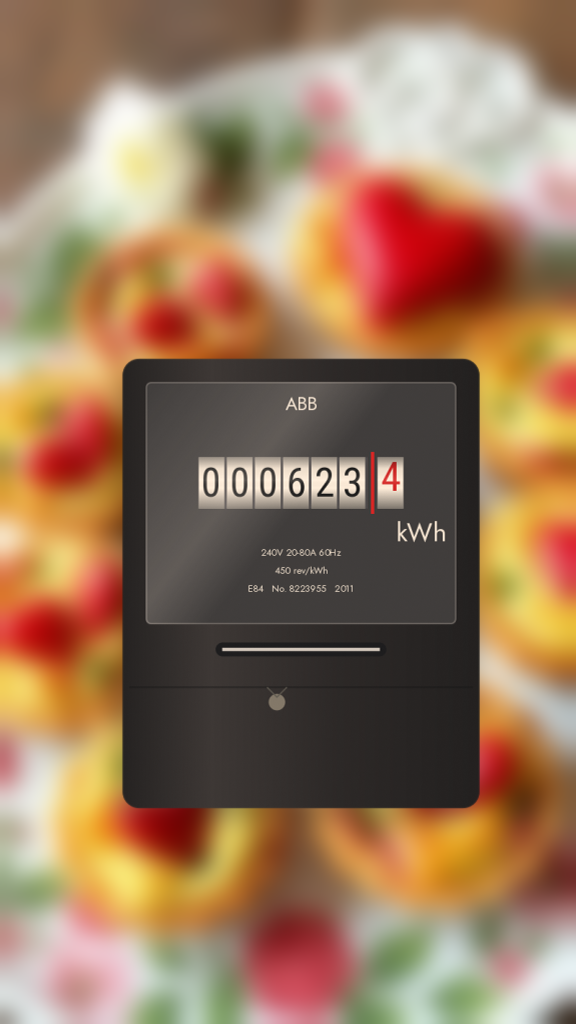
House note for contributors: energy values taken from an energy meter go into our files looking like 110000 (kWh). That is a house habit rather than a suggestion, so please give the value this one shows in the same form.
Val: 623.4 (kWh)
